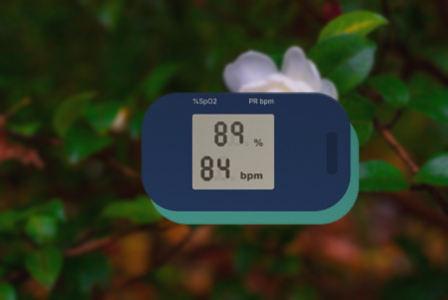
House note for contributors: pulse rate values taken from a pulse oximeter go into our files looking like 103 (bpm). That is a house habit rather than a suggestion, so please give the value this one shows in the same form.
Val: 84 (bpm)
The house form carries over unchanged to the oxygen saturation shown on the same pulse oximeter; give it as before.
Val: 89 (%)
